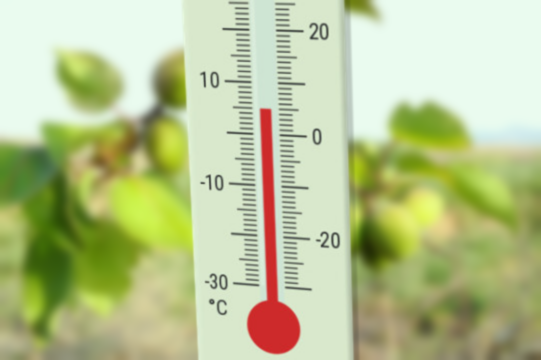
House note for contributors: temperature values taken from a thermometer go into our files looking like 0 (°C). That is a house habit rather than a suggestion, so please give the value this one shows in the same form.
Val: 5 (°C)
